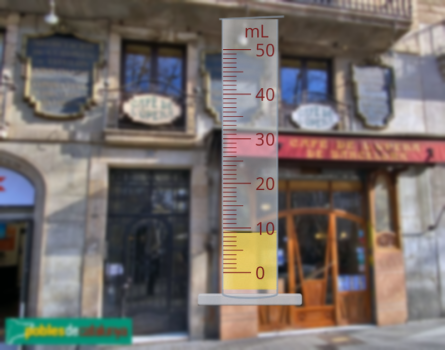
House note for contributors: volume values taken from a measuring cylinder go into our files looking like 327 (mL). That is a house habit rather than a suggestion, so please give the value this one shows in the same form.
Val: 9 (mL)
